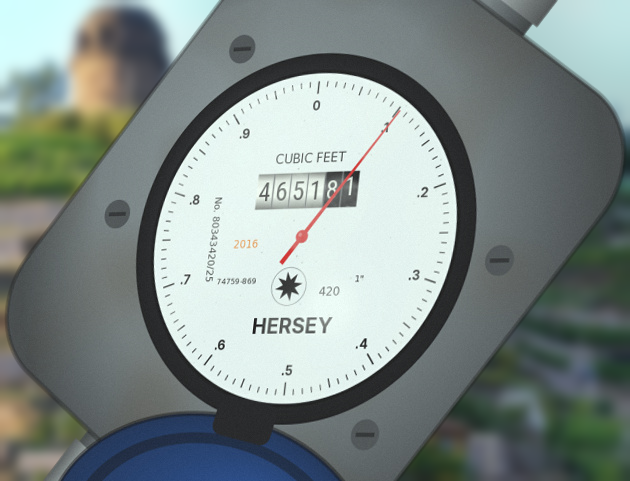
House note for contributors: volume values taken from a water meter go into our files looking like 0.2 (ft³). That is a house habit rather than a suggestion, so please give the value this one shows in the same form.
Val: 465181.10 (ft³)
